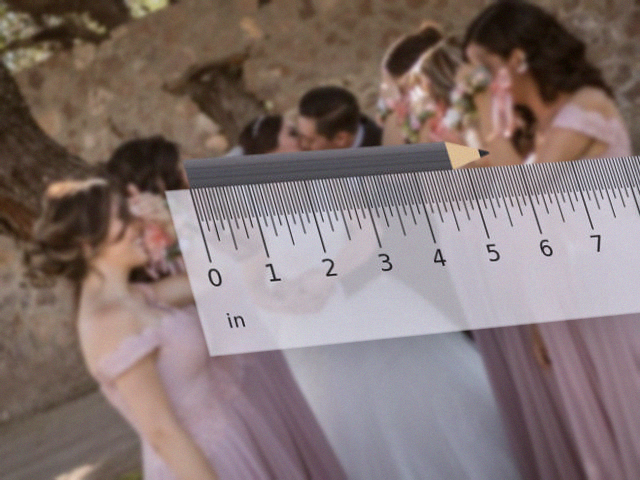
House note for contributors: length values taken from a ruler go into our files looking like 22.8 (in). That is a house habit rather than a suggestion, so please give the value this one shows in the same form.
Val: 5.5 (in)
